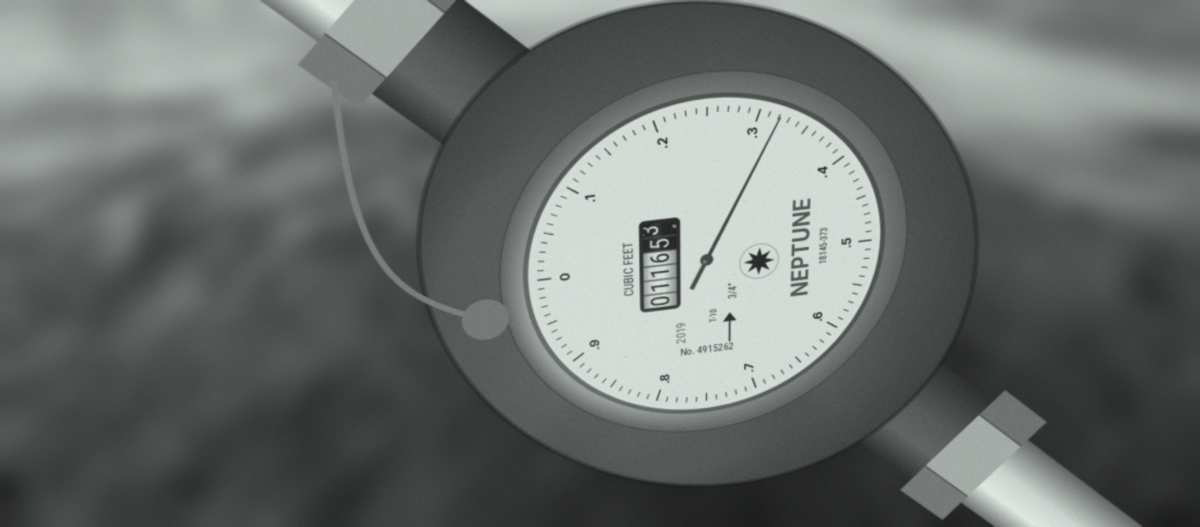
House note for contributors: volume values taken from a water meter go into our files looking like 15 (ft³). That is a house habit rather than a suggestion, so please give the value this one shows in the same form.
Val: 11653.32 (ft³)
